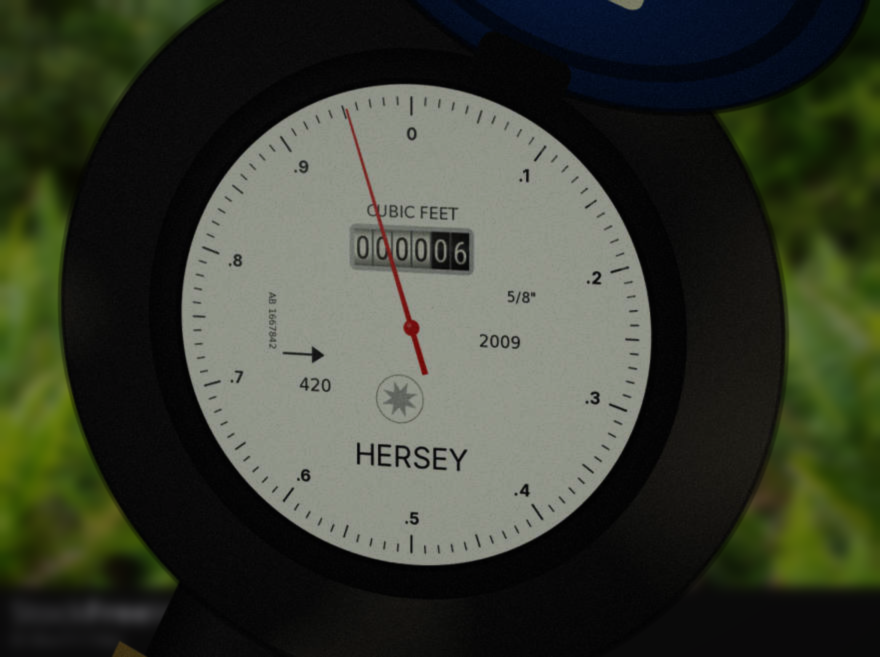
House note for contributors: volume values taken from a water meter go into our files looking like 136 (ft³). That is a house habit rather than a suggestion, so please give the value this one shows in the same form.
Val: 5.95 (ft³)
